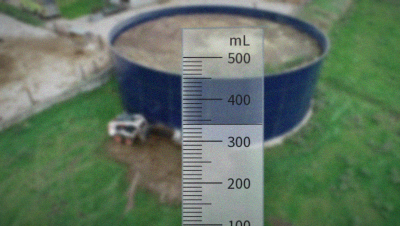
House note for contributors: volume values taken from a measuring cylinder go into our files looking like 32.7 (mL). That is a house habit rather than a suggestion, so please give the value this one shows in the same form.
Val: 340 (mL)
